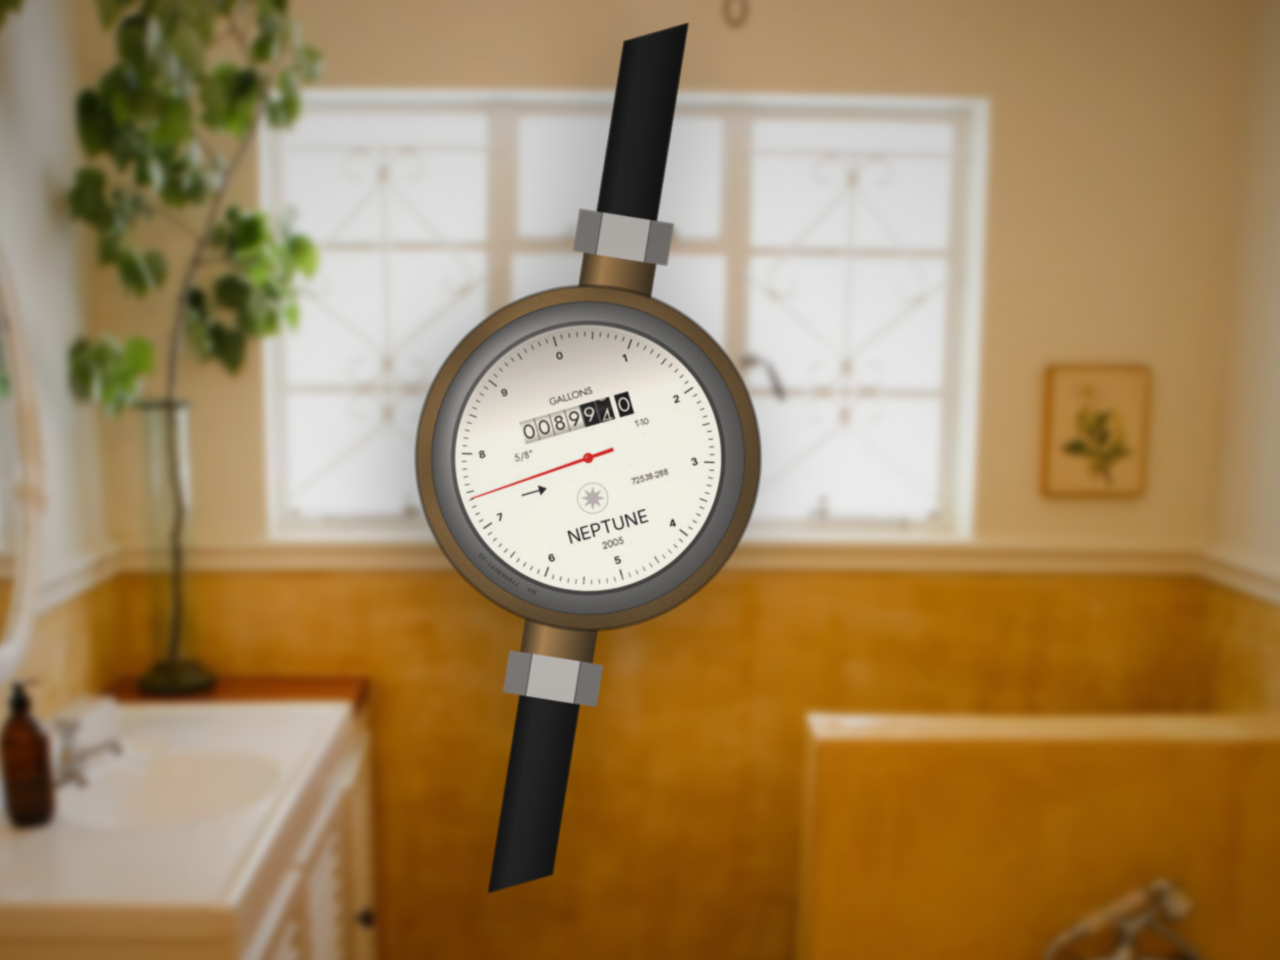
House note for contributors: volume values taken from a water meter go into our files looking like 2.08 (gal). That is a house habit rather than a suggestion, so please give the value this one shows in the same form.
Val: 89937.4 (gal)
